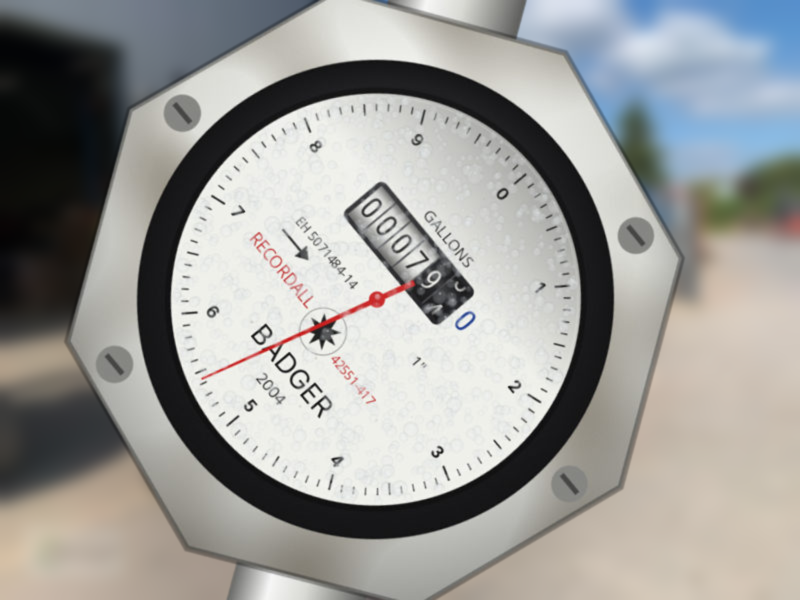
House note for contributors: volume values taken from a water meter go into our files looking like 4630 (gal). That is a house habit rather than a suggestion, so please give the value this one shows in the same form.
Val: 7935.4 (gal)
